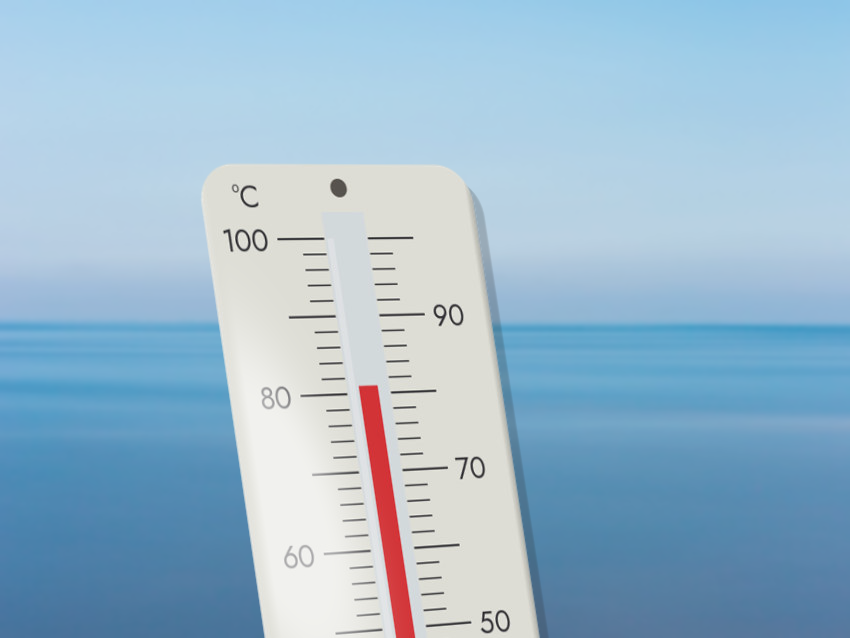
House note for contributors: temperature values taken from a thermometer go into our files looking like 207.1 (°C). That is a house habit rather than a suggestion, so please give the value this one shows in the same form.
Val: 81 (°C)
